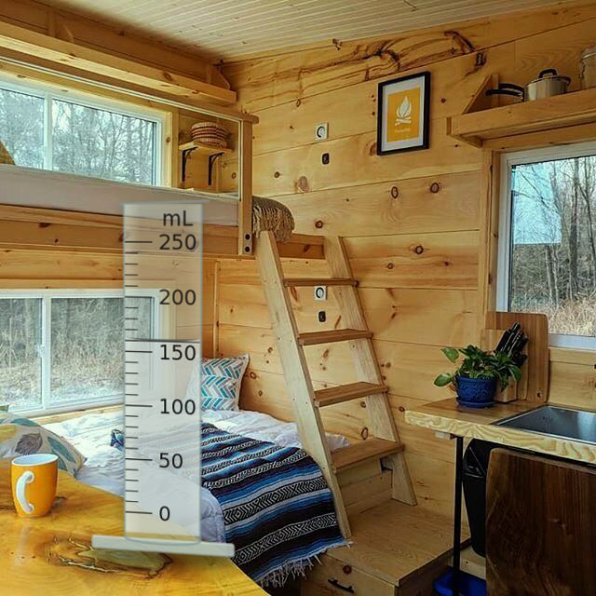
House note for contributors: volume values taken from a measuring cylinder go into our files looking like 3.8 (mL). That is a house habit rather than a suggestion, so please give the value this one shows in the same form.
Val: 160 (mL)
